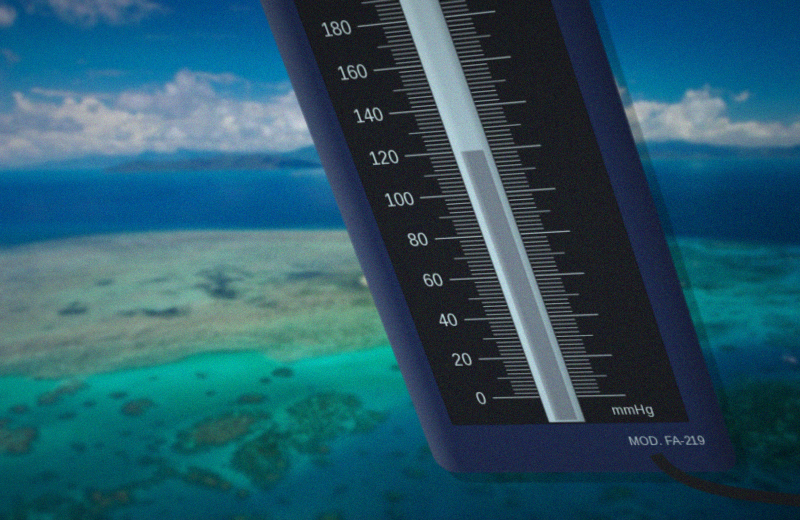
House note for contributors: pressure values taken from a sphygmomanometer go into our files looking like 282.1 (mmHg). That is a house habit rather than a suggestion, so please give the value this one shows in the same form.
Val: 120 (mmHg)
